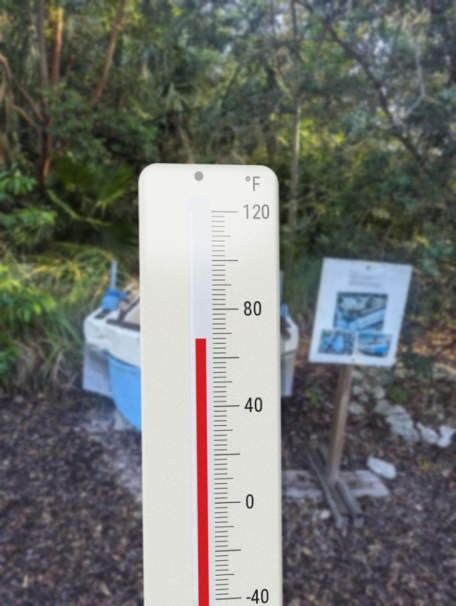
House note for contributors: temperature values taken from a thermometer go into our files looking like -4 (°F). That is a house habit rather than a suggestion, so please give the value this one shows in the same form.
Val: 68 (°F)
